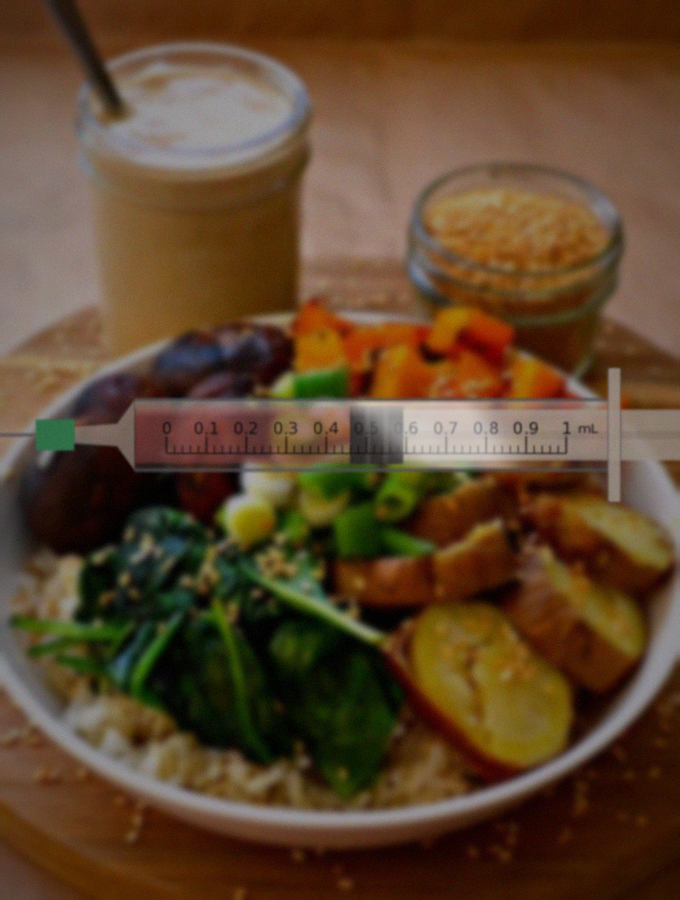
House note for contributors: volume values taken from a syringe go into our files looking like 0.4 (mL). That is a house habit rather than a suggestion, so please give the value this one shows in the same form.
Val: 0.46 (mL)
